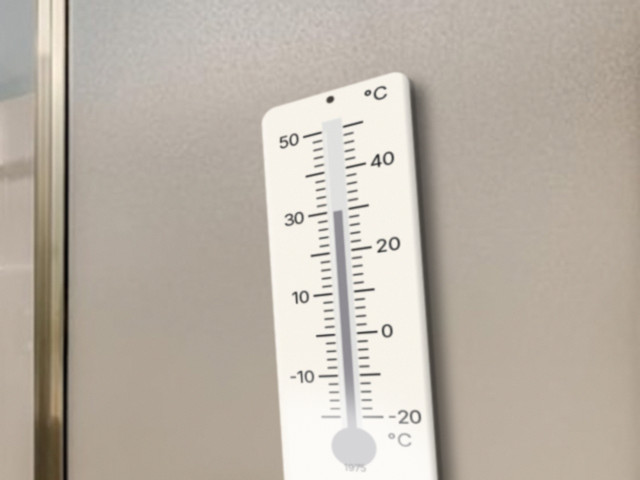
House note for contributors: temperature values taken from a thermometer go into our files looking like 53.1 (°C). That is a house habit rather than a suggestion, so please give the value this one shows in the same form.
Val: 30 (°C)
